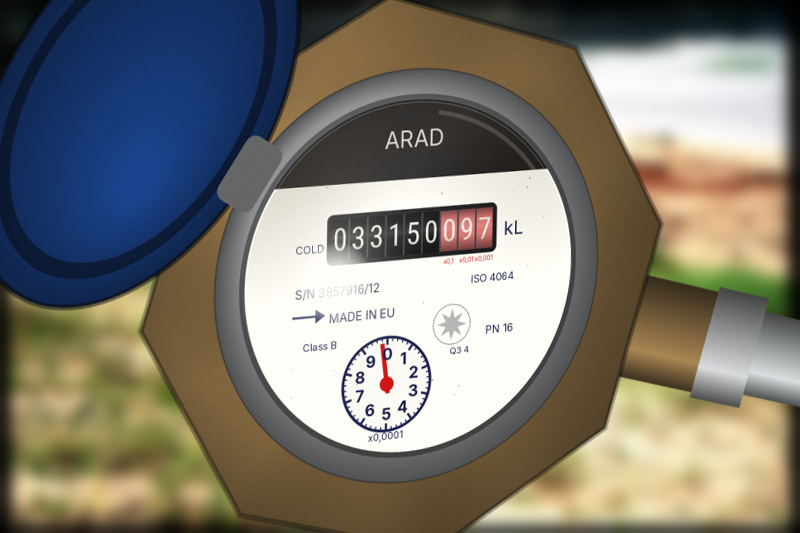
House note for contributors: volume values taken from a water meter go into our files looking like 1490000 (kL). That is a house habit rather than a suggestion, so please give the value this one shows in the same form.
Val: 33150.0969 (kL)
